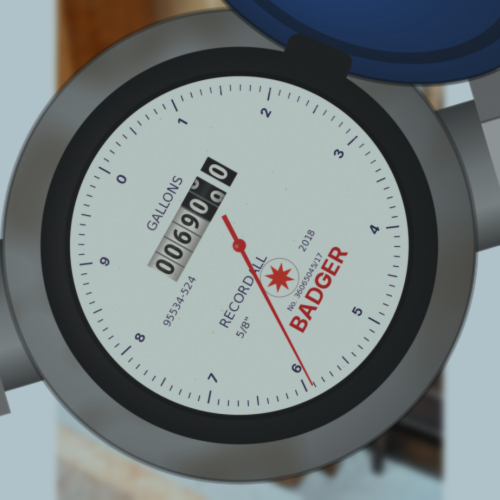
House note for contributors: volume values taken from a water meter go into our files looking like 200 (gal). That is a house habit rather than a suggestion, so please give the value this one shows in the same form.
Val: 69085.9 (gal)
